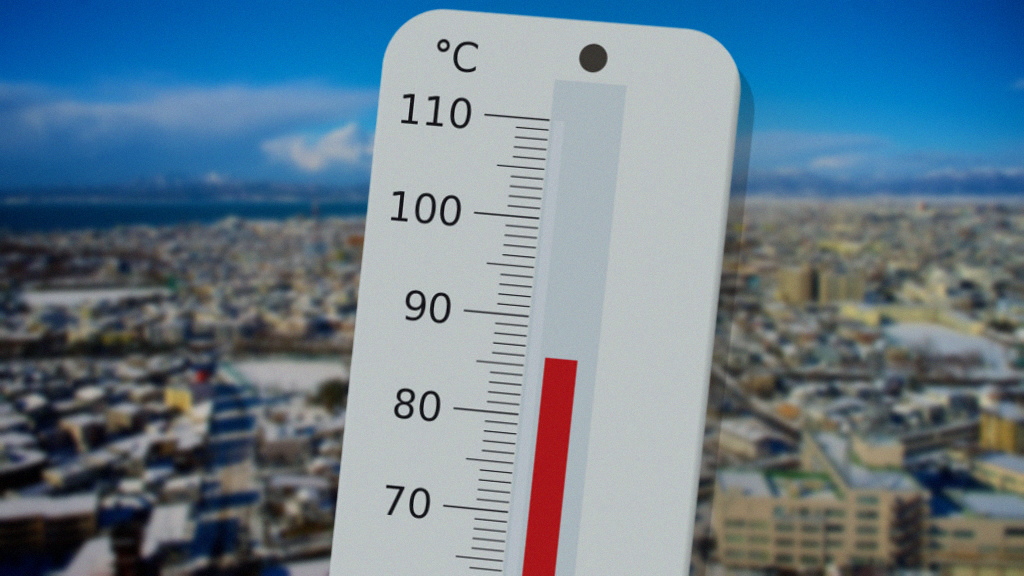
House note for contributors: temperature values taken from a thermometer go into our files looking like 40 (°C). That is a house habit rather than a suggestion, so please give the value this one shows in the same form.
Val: 86 (°C)
